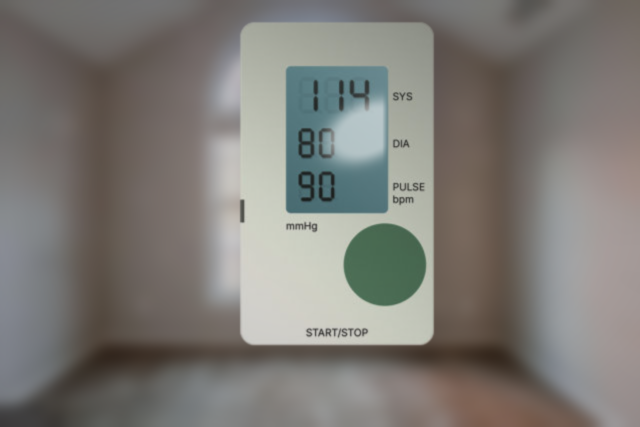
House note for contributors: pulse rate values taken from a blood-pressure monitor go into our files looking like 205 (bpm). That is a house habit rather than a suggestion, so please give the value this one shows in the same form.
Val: 90 (bpm)
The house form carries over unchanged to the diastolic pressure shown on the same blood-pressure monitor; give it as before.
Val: 80 (mmHg)
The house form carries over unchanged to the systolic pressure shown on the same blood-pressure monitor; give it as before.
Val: 114 (mmHg)
